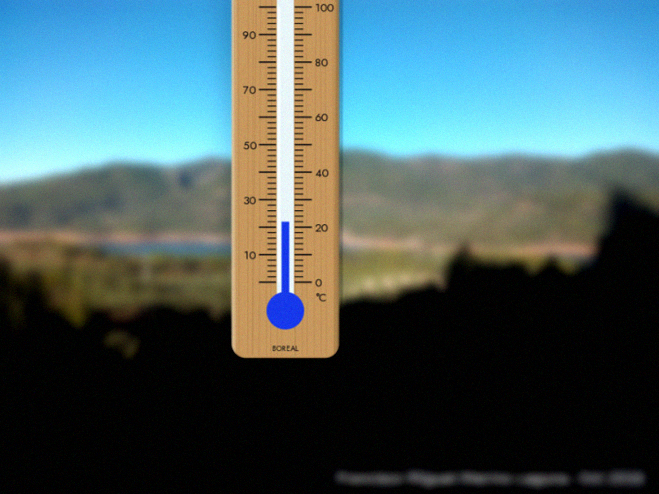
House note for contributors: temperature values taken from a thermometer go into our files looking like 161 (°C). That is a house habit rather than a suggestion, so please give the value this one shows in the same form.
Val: 22 (°C)
